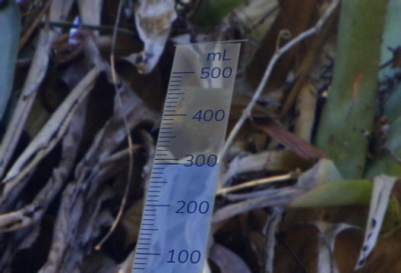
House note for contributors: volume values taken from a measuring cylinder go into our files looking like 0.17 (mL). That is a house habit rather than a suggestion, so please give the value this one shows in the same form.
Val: 290 (mL)
